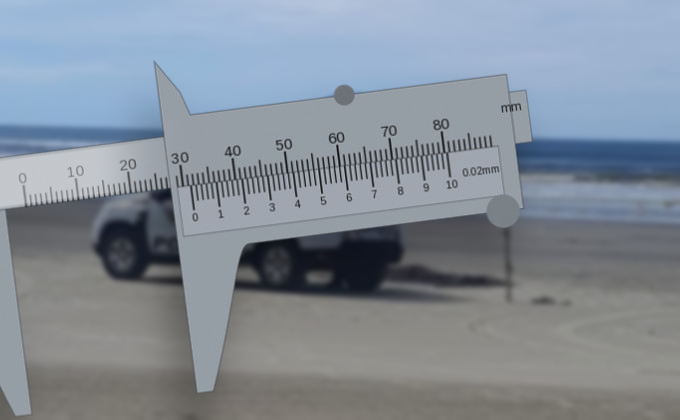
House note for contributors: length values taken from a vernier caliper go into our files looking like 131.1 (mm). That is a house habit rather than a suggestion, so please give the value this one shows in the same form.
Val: 31.5 (mm)
